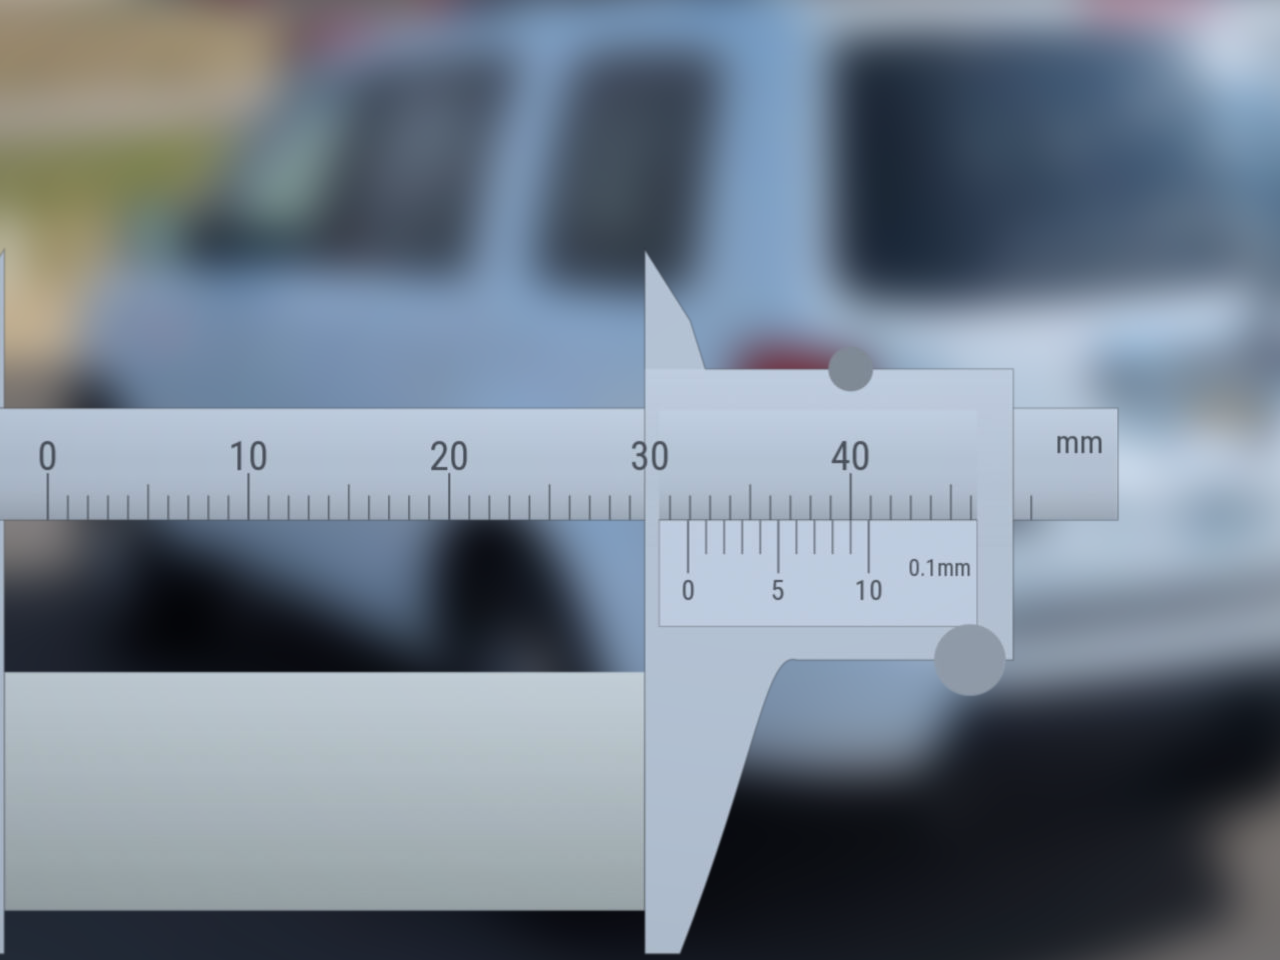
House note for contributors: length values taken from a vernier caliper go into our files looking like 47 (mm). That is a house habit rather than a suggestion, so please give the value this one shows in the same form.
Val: 31.9 (mm)
